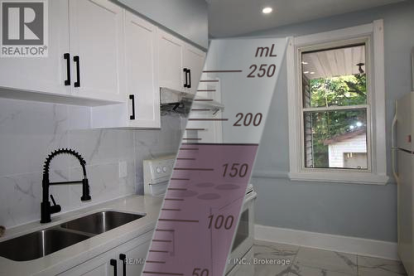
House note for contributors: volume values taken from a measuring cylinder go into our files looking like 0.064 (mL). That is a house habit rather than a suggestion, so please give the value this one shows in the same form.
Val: 175 (mL)
